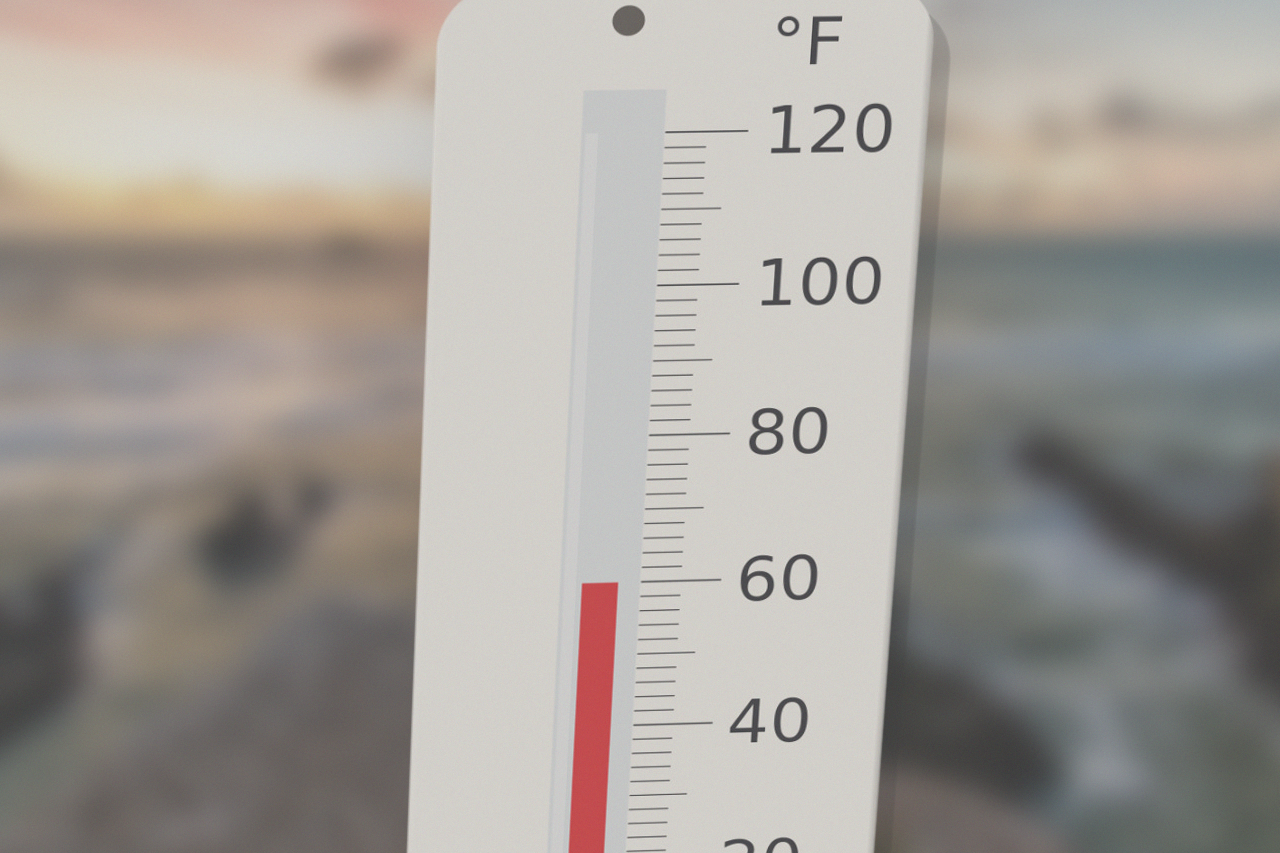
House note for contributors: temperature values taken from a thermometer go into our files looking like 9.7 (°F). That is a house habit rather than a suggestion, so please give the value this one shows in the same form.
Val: 60 (°F)
